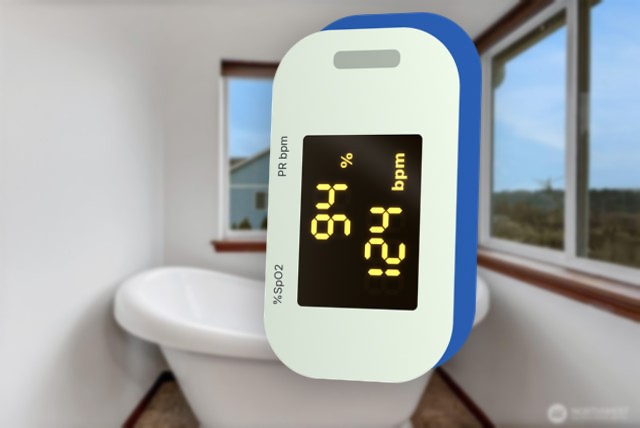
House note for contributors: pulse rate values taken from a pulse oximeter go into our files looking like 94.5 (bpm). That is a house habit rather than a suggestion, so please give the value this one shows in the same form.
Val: 124 (bpm)
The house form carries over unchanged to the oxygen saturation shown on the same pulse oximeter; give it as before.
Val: 94 (%)
